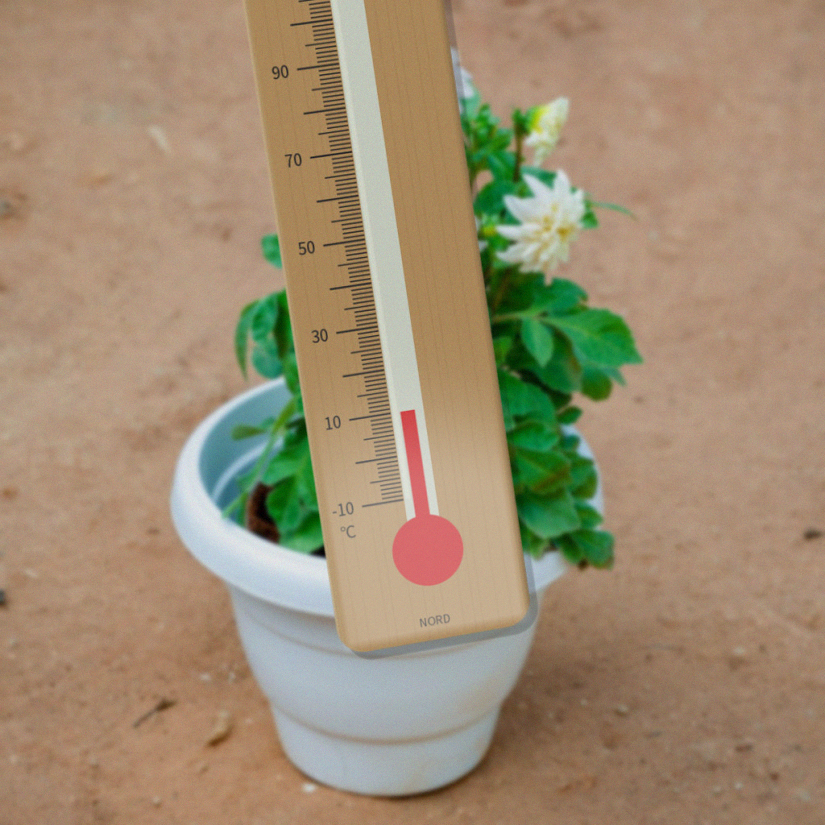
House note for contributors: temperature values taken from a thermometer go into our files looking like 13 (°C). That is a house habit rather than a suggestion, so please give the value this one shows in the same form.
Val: 10 (°C)
